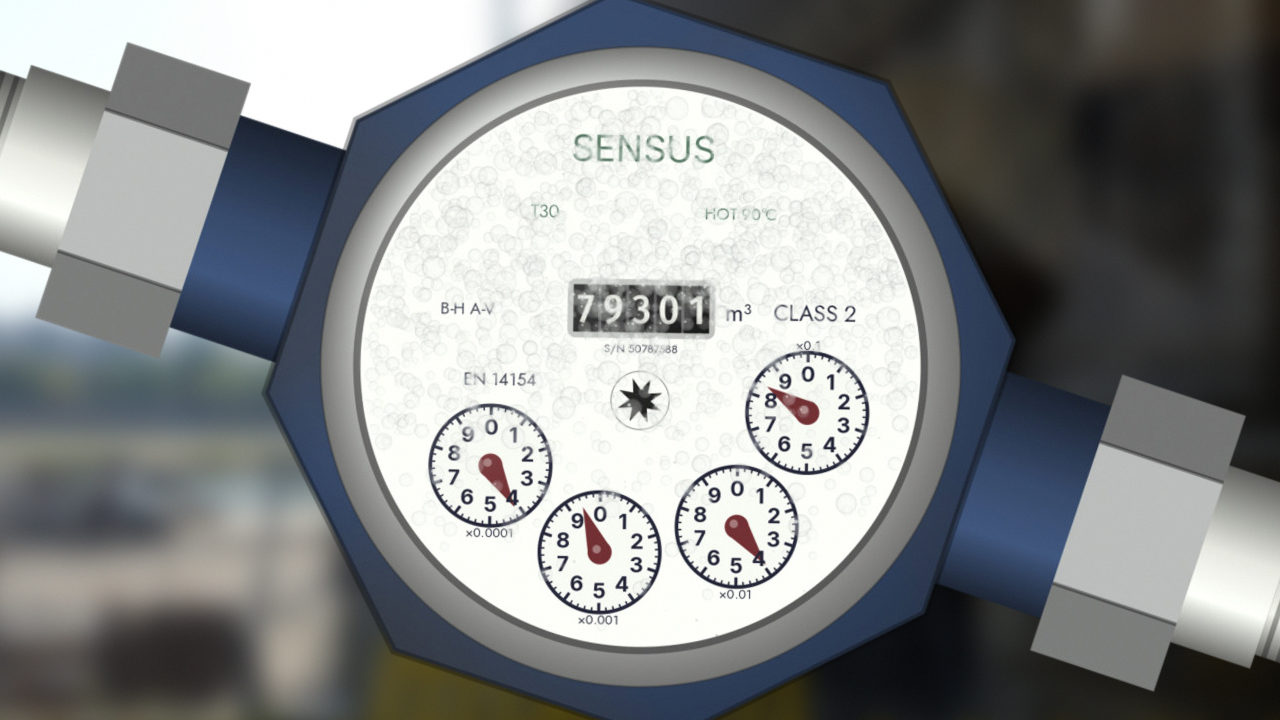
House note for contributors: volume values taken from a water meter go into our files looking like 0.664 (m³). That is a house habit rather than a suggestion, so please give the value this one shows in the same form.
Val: 79301.8394 (m³)
